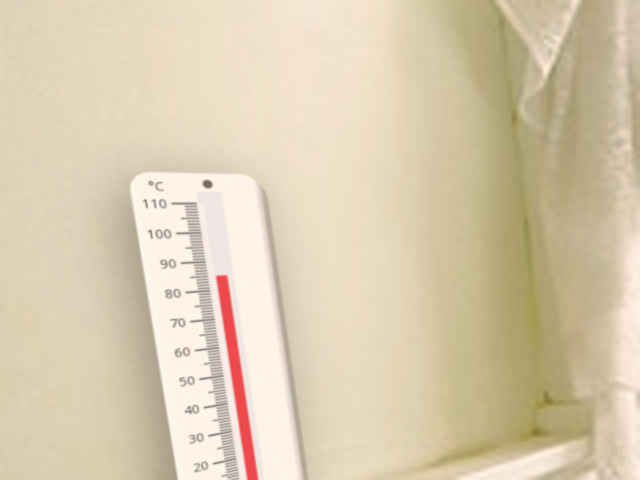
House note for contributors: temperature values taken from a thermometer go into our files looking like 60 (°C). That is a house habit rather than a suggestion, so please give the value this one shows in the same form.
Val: 85 (°C)
